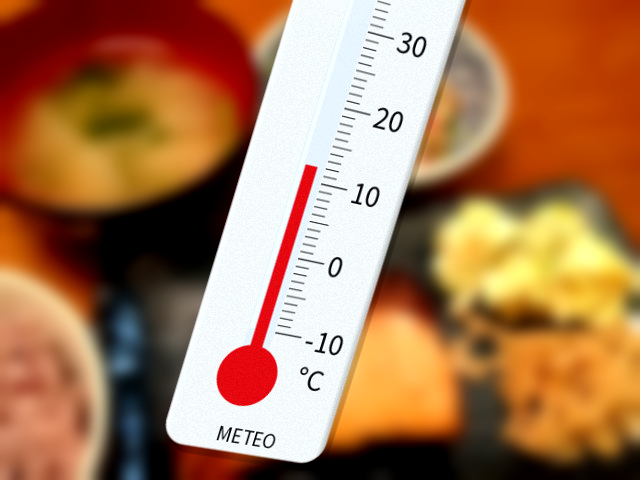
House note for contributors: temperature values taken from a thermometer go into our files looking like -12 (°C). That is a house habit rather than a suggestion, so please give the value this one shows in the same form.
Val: 12 (°C)
